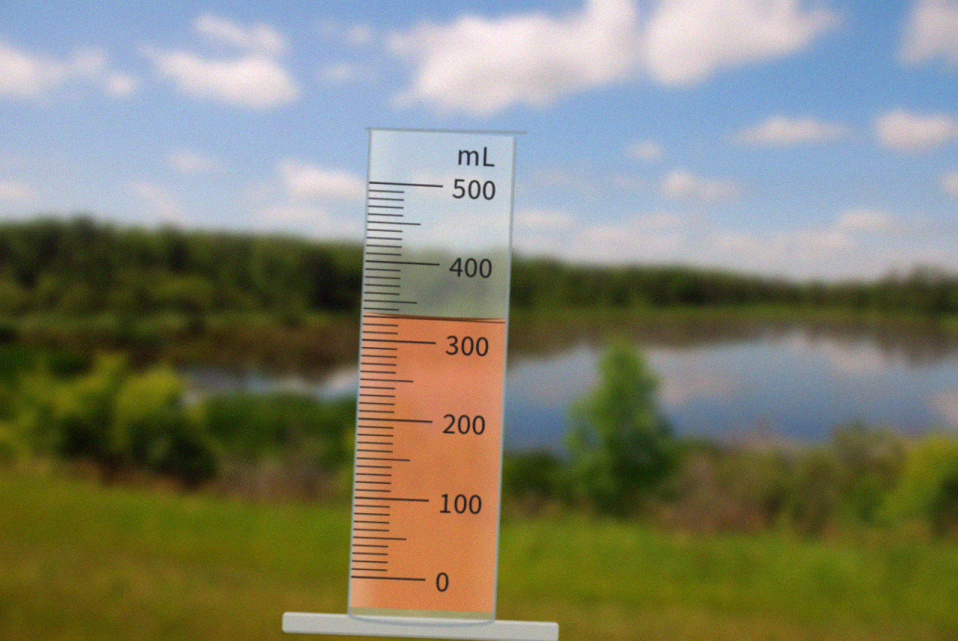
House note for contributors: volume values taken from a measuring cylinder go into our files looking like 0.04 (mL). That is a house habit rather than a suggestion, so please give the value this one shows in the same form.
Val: 330 (mL)
